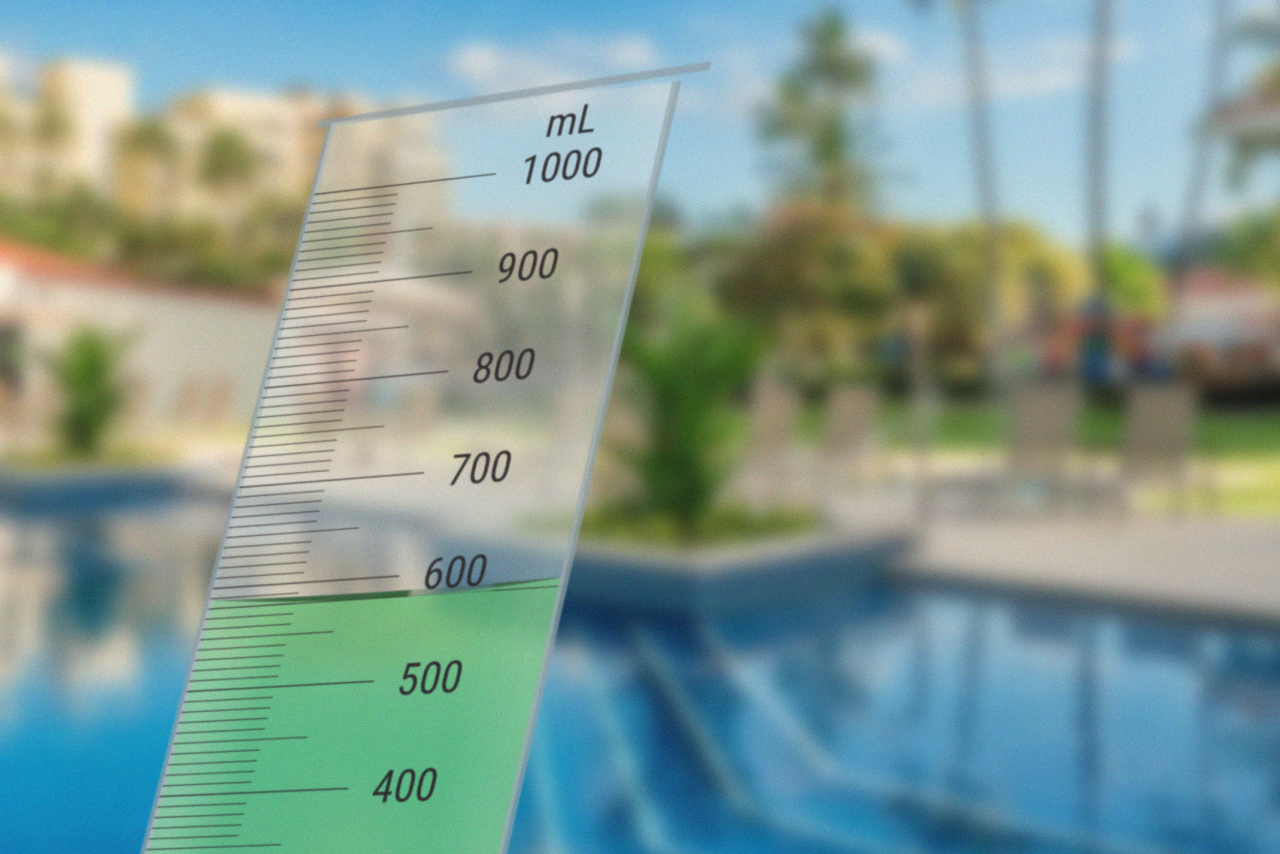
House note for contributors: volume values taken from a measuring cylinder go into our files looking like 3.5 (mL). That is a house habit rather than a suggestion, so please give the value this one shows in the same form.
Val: 580 (mL)
